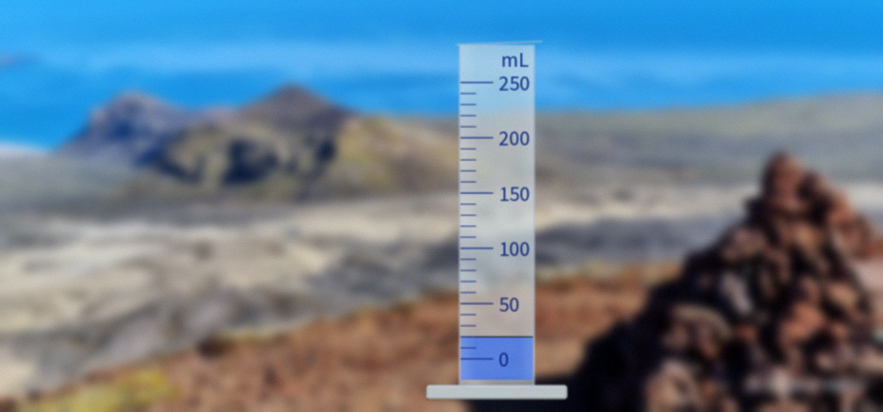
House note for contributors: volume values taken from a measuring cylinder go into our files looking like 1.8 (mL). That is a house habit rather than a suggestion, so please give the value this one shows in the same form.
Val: 20 (mL)
